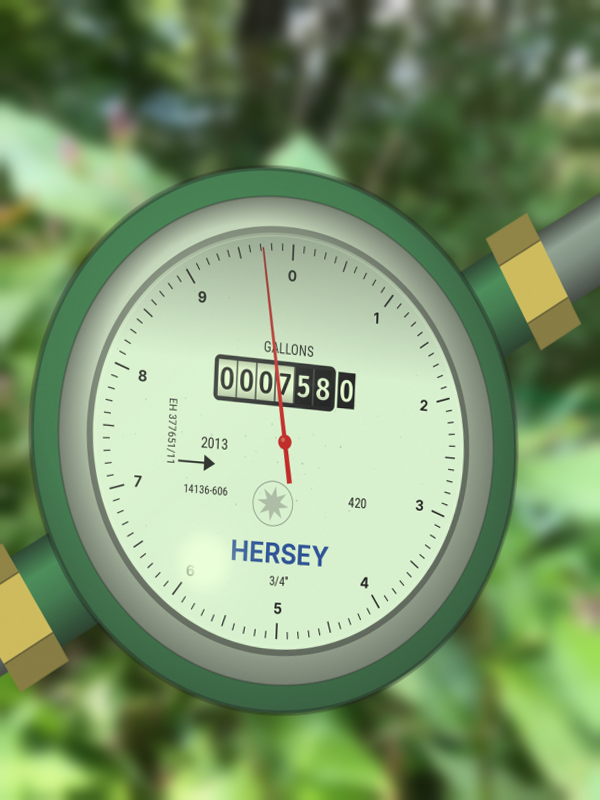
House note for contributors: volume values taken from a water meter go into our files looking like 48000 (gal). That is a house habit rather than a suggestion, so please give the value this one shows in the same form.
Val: 7579.7 (gal)
